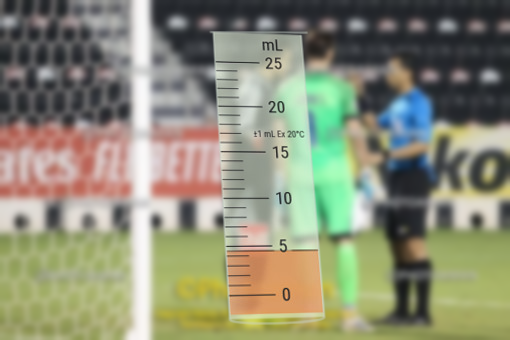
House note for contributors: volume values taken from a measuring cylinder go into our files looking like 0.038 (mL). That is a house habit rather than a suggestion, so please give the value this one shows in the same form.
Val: 4.5 (mL)
